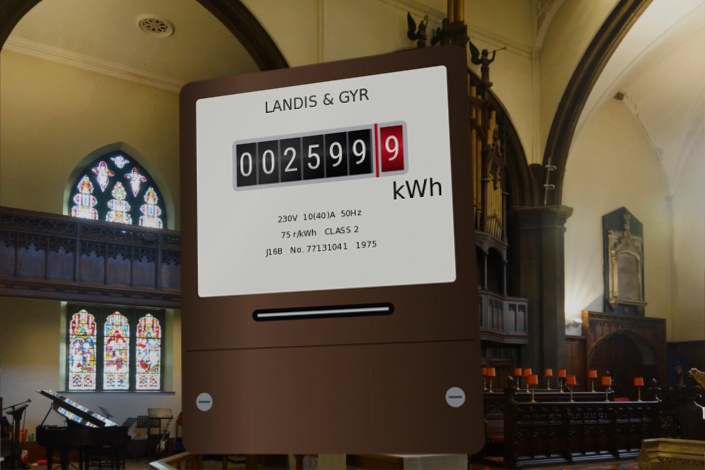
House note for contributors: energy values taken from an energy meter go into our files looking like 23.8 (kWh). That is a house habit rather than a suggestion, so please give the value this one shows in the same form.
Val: 2599.9 (kWh)
